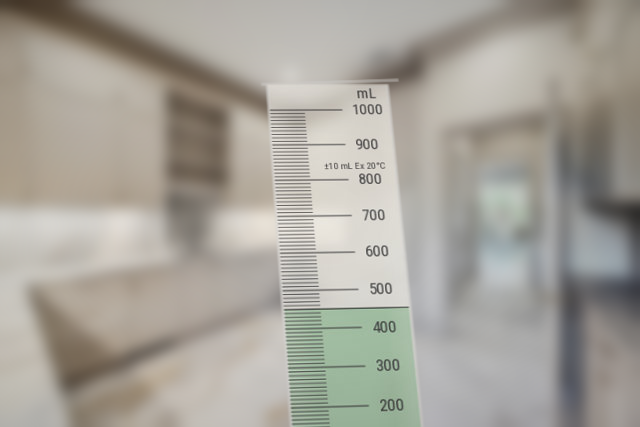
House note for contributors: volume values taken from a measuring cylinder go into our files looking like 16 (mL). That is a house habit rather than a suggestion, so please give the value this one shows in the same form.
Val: 450 (mL)
